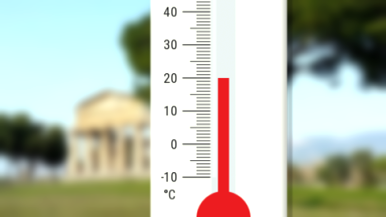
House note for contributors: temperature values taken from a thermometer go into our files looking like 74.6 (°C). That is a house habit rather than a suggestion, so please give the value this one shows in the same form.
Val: 20 (°C)
